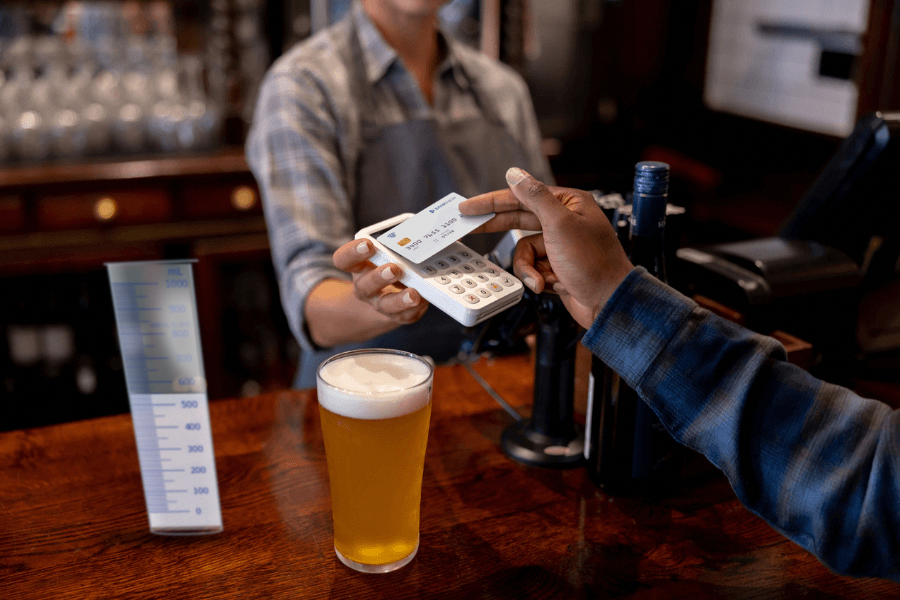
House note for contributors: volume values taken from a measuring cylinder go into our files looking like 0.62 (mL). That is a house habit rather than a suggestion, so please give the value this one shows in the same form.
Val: 550 (mL)
